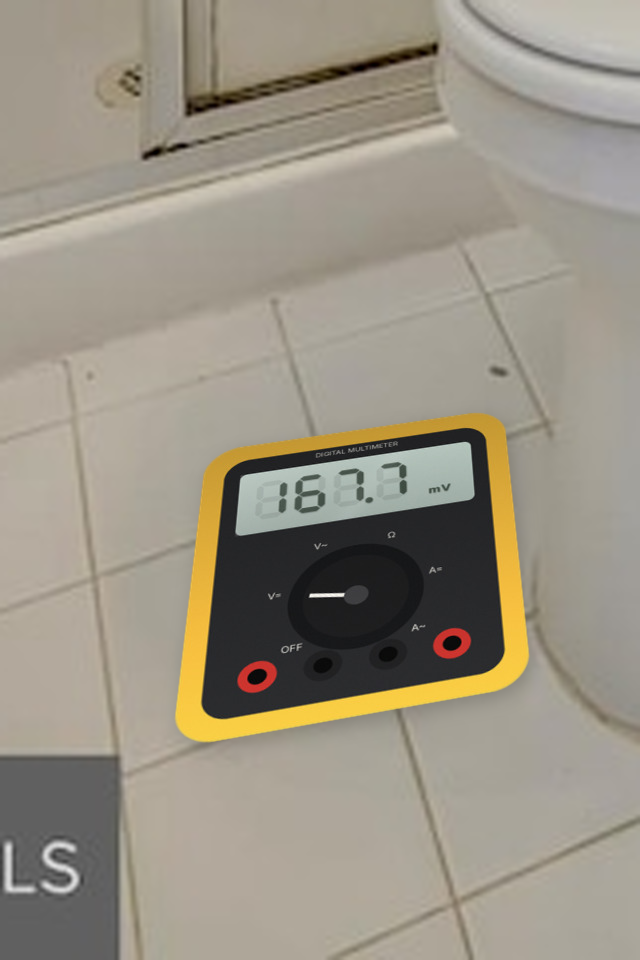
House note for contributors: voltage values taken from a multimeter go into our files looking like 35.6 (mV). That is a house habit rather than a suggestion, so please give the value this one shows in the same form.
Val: 167.7 (mV)
